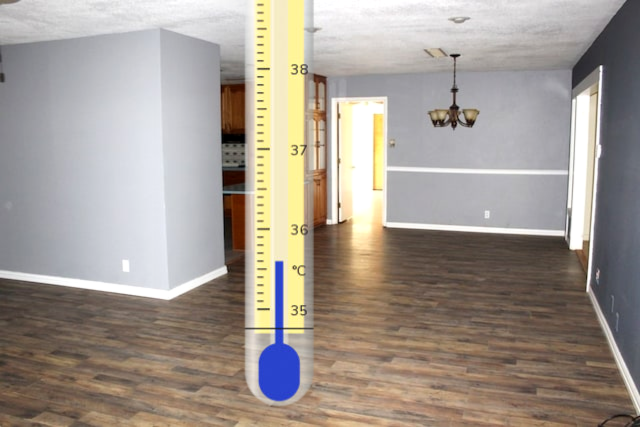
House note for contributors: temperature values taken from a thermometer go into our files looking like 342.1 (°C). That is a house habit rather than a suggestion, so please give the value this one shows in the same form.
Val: 35.6 (°C)
